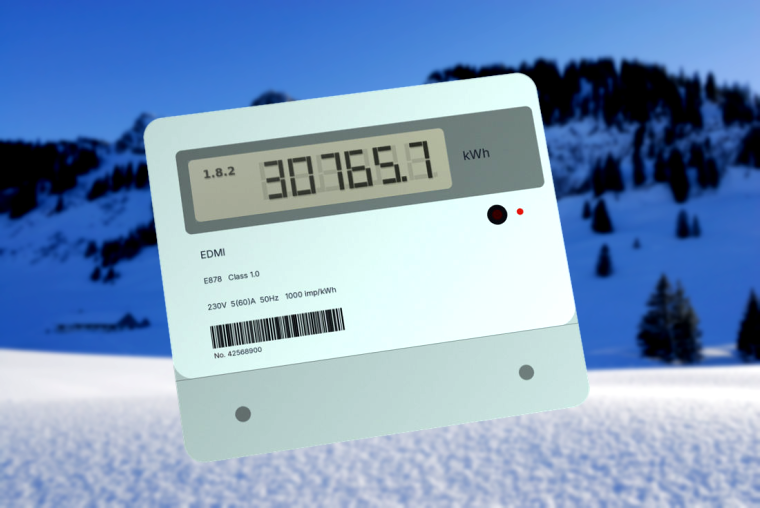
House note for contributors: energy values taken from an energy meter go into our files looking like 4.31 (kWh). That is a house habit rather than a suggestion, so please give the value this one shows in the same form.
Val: 30765.7 (kWh)
